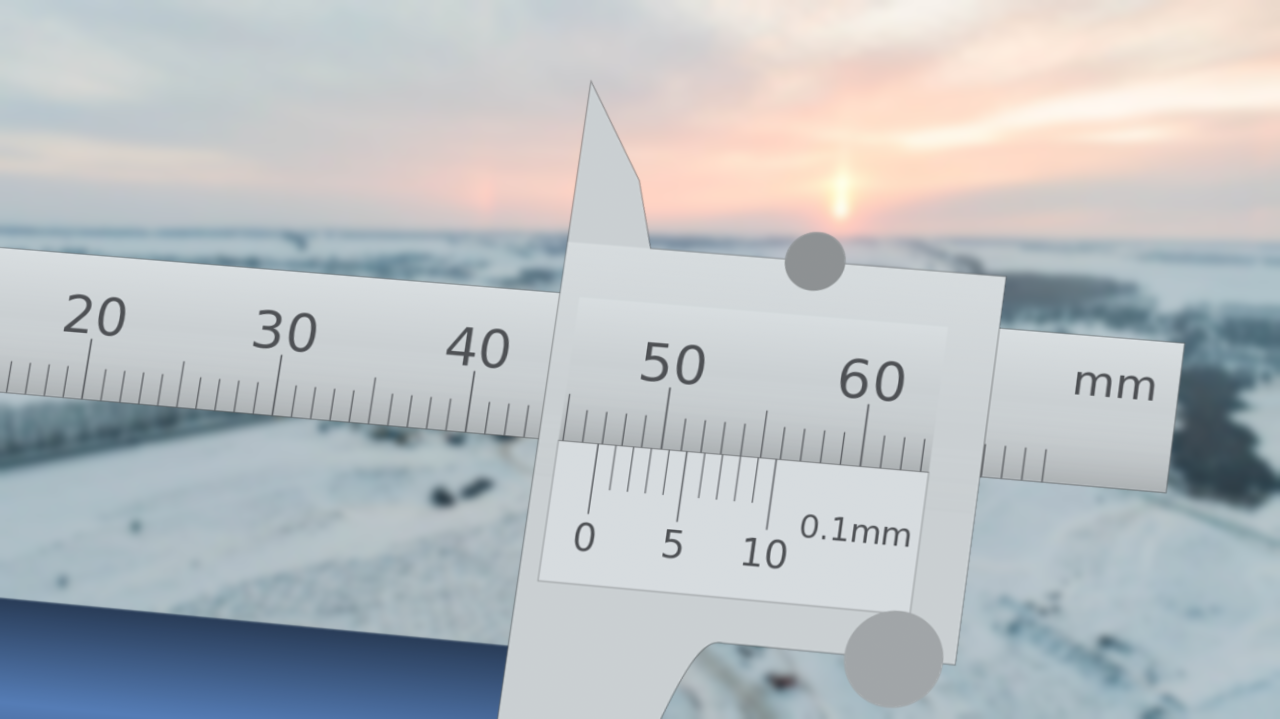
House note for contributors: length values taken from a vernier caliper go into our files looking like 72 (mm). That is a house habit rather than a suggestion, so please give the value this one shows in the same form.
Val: 46.8 (mm)
